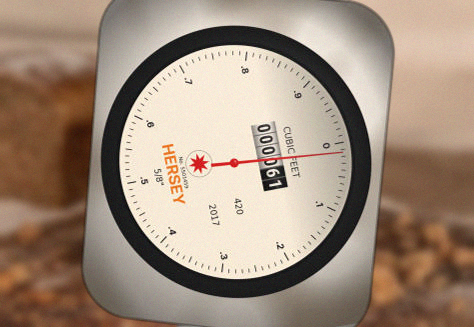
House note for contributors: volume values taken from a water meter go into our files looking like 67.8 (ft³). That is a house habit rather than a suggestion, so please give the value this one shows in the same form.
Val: 61.01 (ft³)
